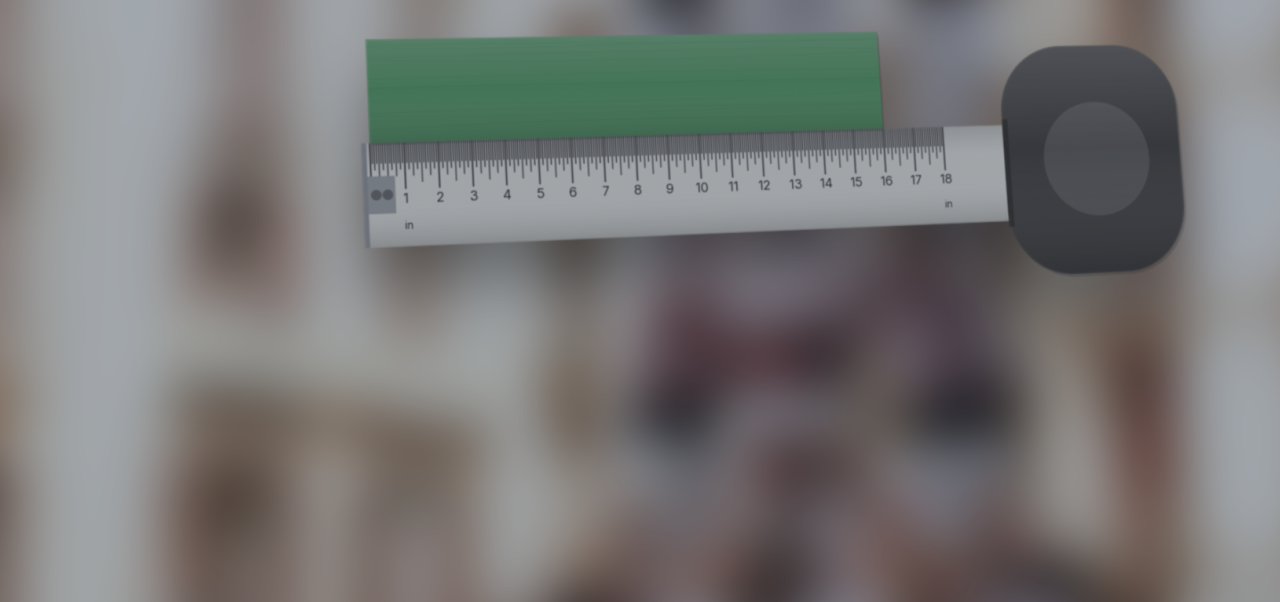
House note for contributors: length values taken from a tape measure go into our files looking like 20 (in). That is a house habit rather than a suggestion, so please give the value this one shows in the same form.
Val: 16 (in)
